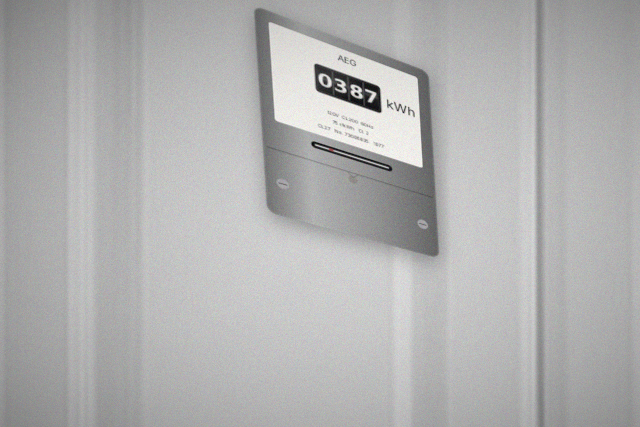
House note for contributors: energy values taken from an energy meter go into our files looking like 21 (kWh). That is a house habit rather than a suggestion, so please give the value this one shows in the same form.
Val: 387 (kWh)
